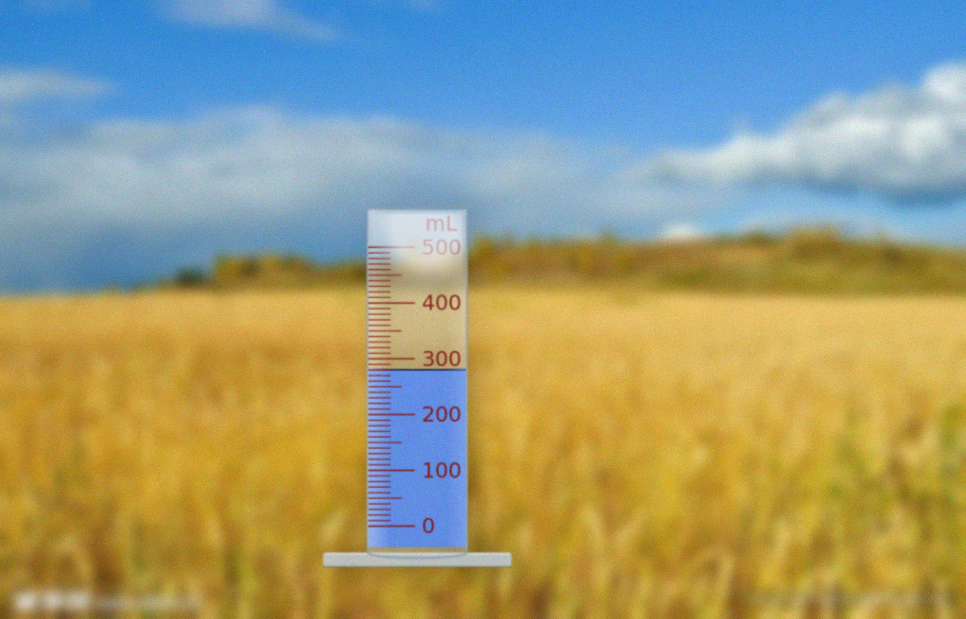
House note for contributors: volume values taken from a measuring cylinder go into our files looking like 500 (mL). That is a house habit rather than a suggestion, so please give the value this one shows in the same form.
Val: 280 (mL)
